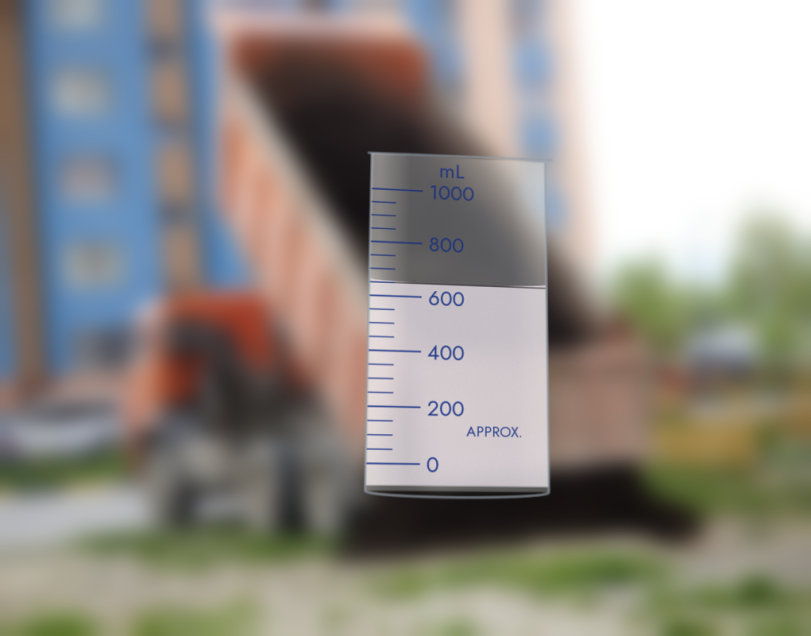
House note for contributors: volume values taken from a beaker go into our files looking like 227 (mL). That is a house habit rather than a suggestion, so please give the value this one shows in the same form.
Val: 650 (mL)
